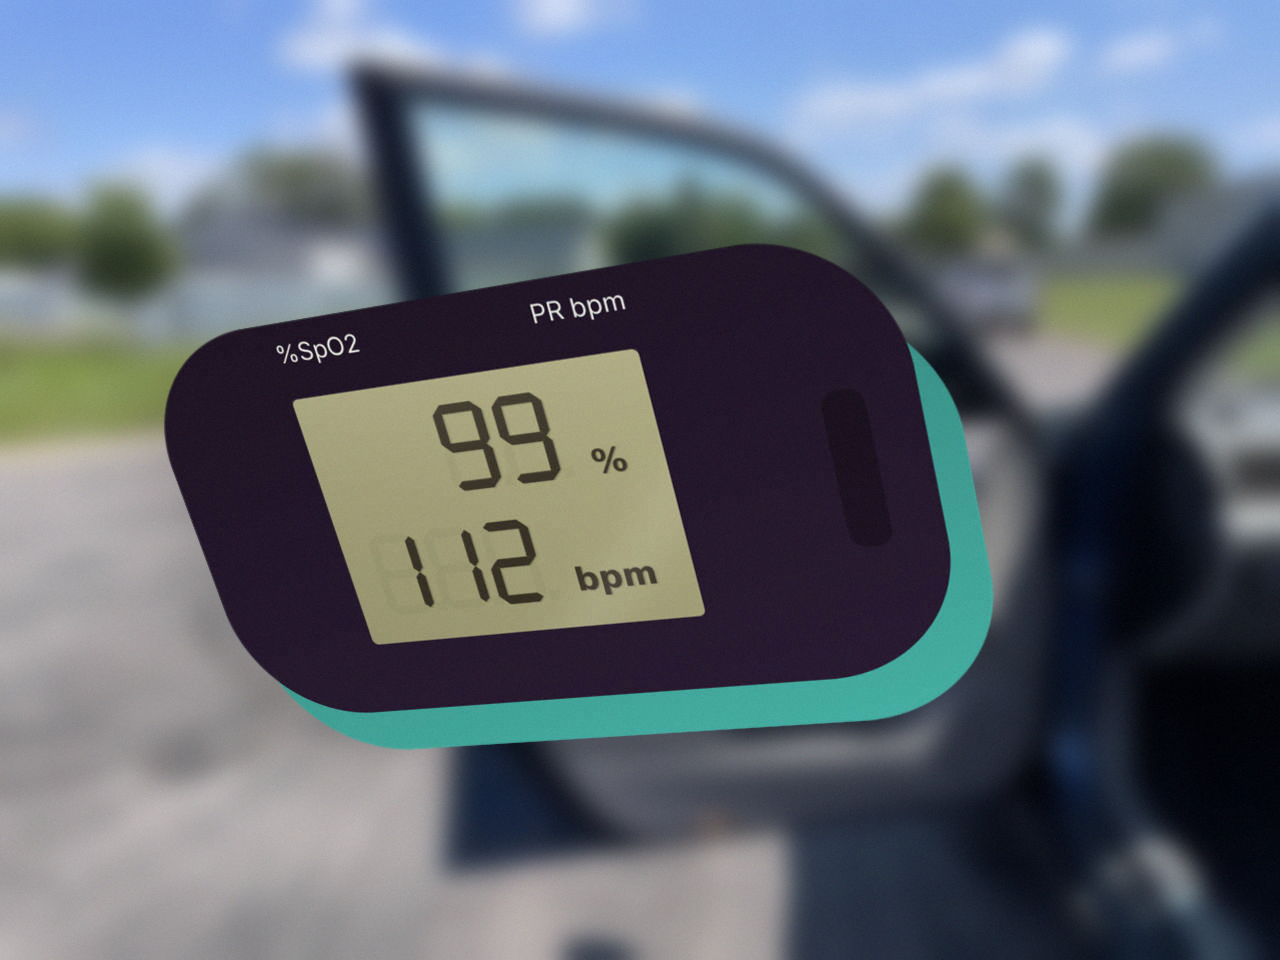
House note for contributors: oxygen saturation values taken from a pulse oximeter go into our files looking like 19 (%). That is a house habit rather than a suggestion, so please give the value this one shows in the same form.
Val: 99 (%)
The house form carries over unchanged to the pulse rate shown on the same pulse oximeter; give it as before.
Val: 112 (bpm)
